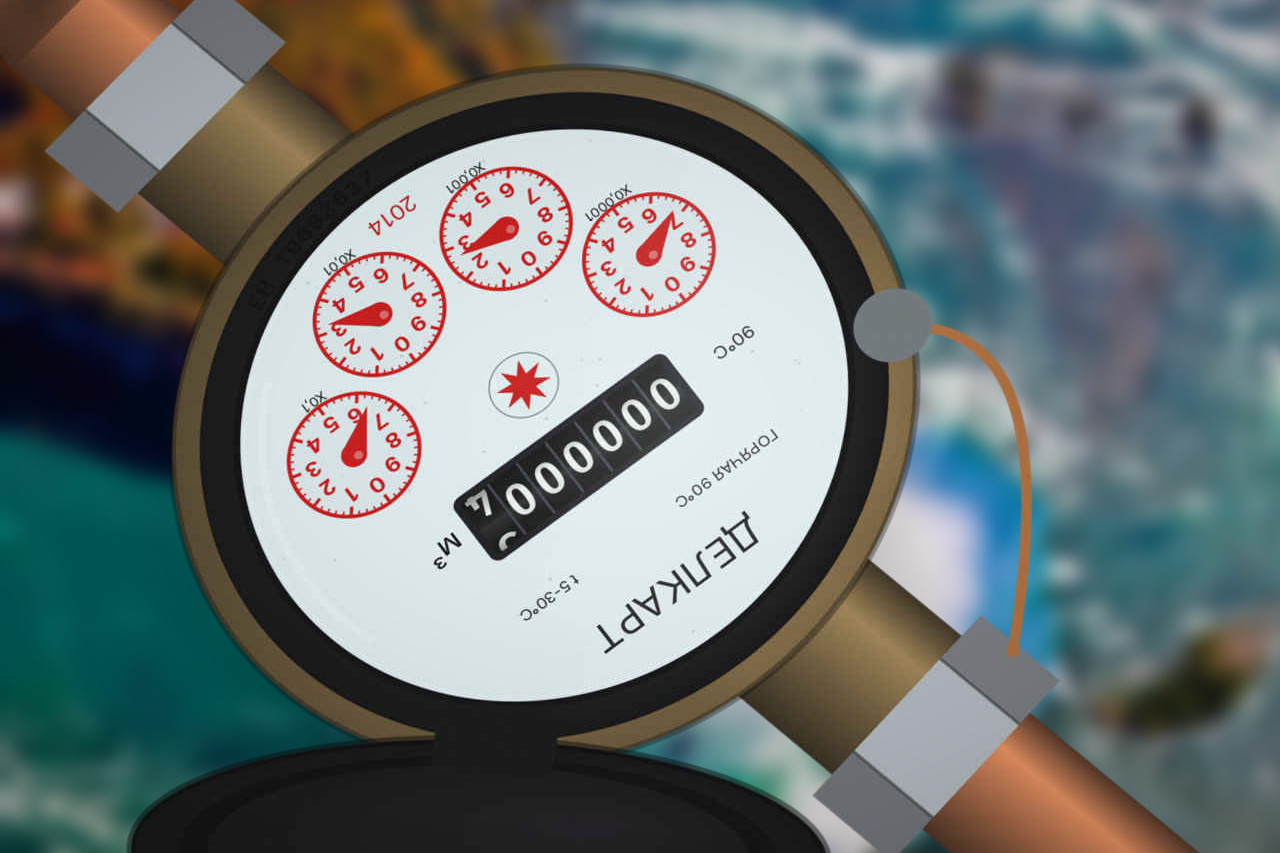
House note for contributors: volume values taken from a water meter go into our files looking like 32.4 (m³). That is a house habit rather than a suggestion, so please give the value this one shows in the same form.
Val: 3.6326 (m³)
